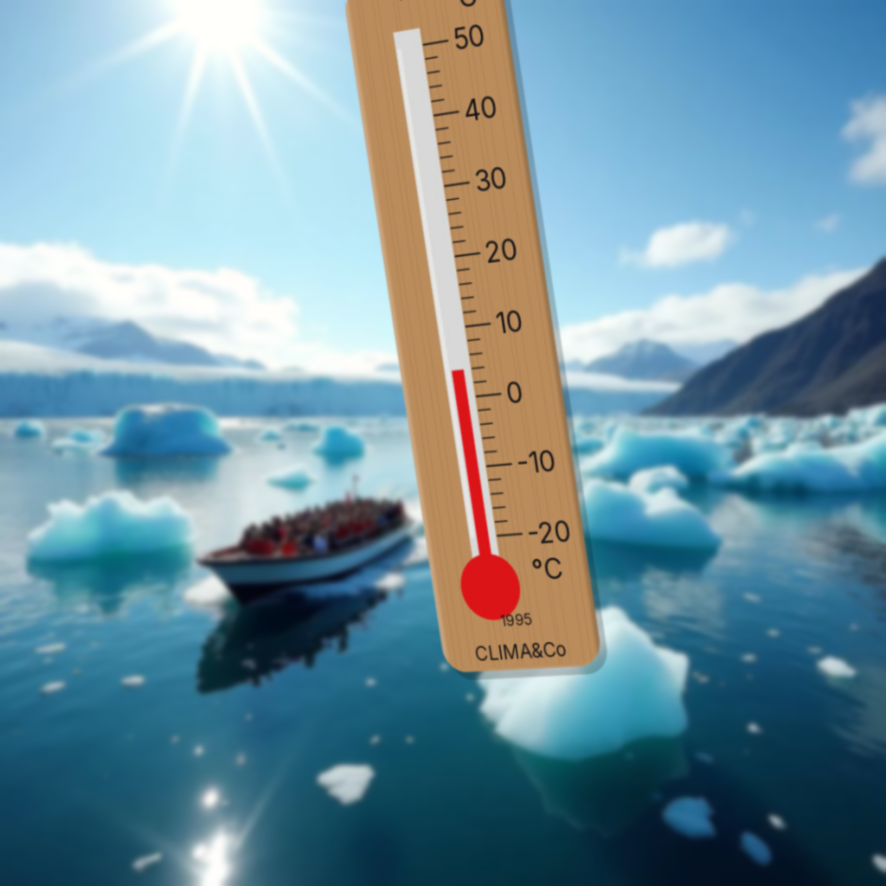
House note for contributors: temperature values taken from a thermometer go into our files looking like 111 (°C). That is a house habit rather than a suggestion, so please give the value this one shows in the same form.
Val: 4 (°C)
